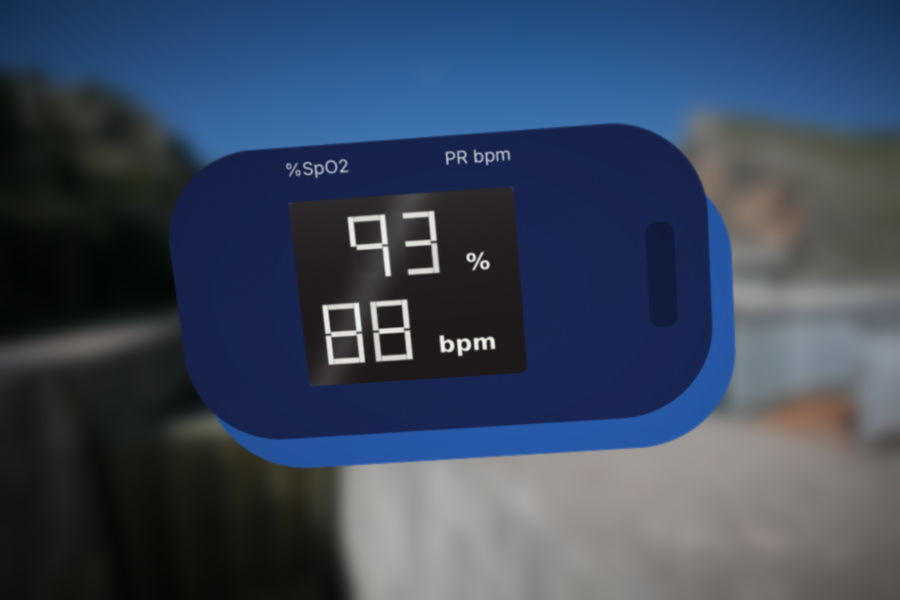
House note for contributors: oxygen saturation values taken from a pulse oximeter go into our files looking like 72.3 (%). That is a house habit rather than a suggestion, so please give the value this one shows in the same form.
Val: 93 (%)
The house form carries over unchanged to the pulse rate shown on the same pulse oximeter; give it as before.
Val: 88 (bpm)
